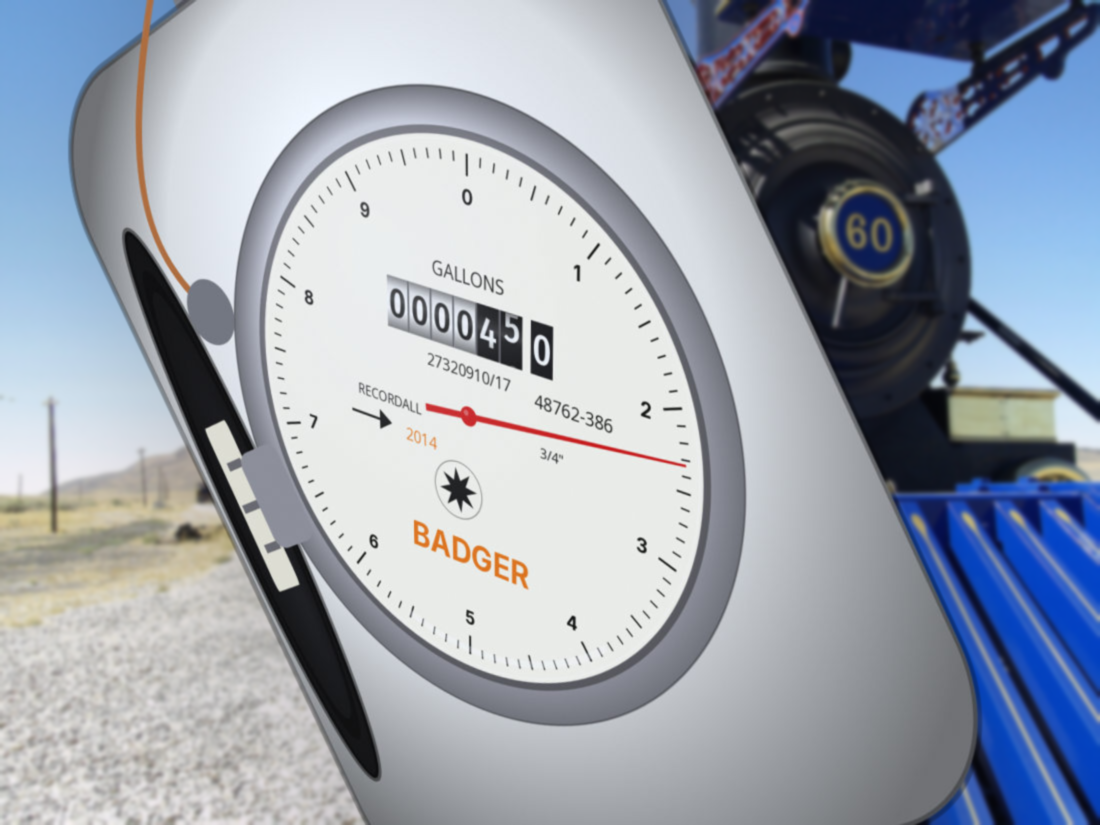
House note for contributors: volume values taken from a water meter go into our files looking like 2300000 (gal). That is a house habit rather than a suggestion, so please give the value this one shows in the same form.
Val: 452.3 (gal)
